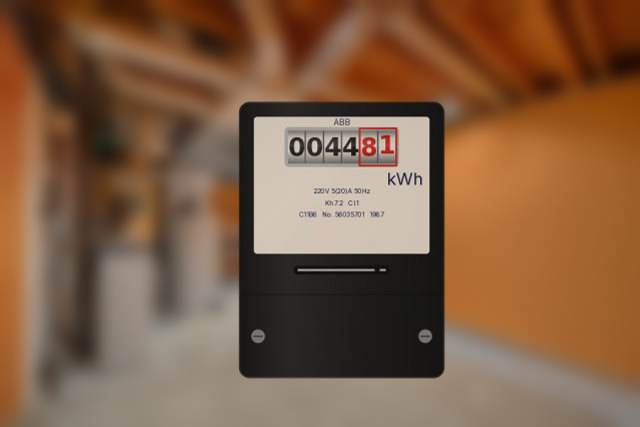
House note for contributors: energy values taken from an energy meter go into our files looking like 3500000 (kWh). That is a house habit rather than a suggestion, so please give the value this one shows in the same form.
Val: 44.81 (kWh)
